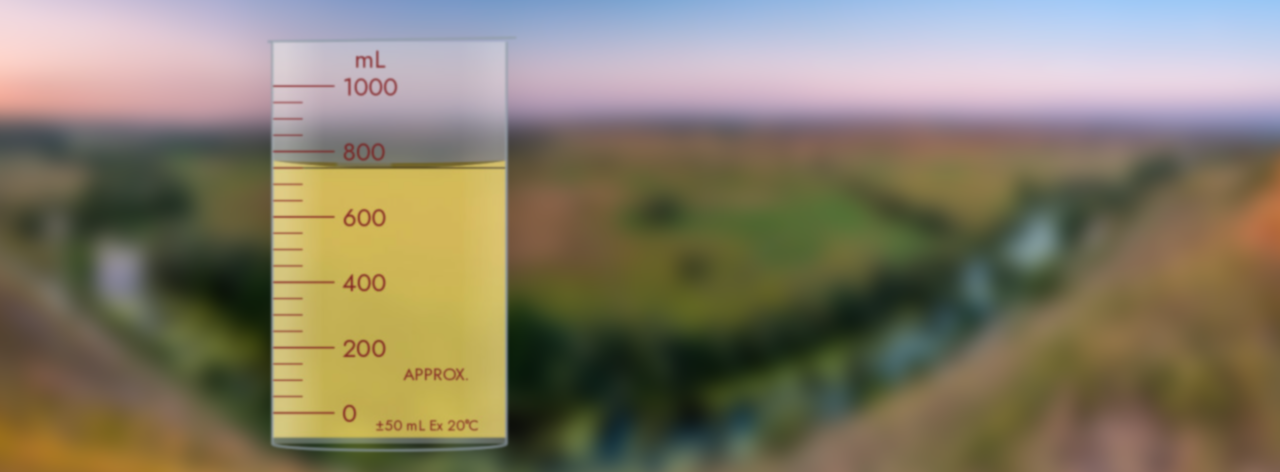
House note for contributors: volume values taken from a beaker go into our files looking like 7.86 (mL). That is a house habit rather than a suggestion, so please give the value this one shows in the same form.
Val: 750 (mL)
